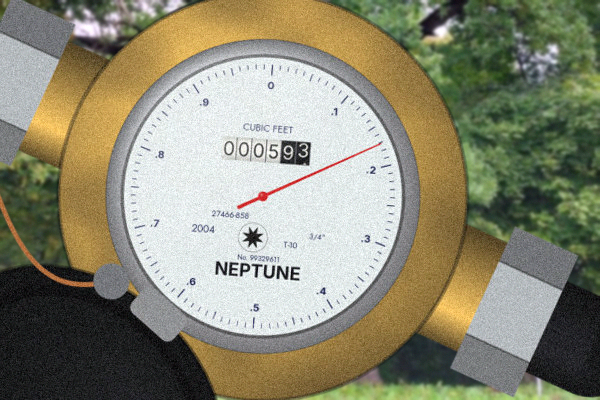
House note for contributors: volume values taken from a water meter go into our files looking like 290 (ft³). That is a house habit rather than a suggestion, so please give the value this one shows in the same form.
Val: 593.17 (ft³)
